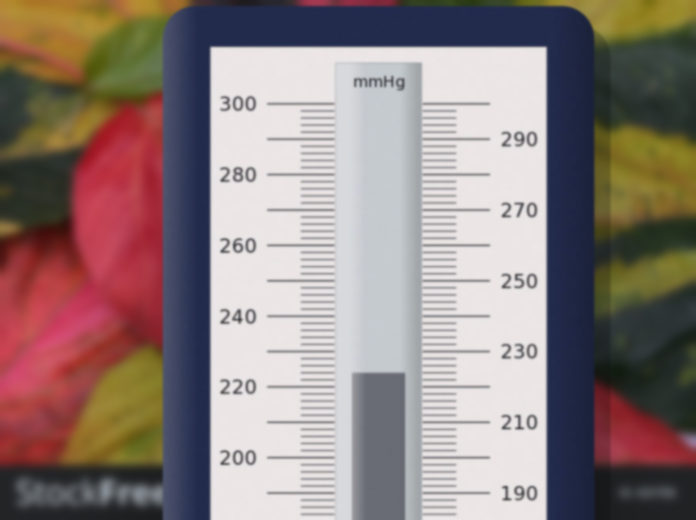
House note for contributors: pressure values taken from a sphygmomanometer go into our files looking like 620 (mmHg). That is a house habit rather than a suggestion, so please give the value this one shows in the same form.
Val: 224 (mmHg)
